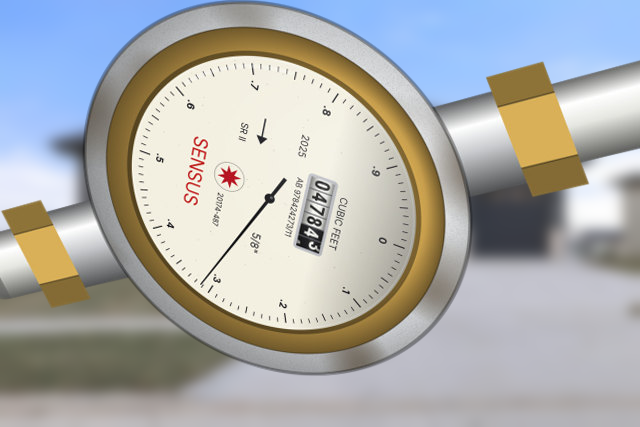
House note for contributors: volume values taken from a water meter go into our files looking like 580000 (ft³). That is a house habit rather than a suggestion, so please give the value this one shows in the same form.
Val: 47843.31 (ft³)
